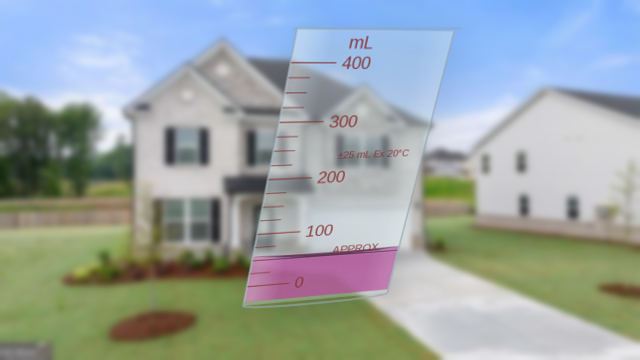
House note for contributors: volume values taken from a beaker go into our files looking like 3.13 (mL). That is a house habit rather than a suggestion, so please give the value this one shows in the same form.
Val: 50 (mL)
